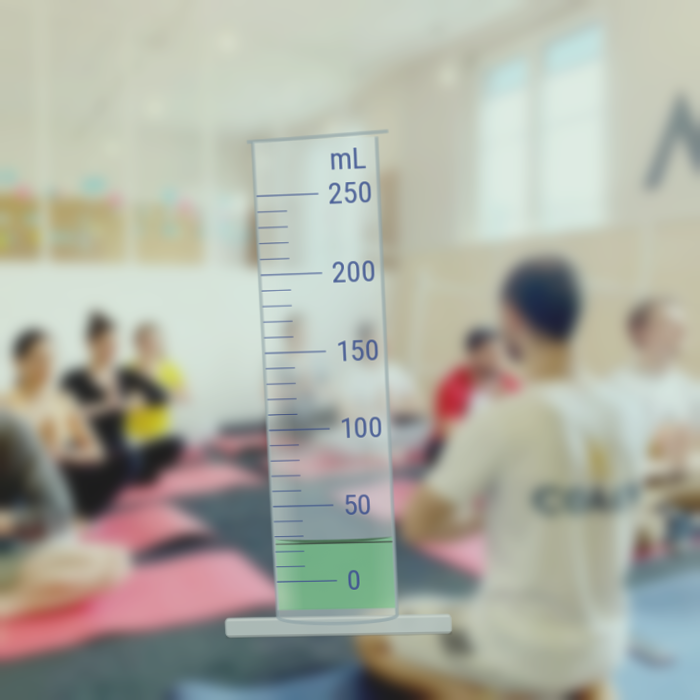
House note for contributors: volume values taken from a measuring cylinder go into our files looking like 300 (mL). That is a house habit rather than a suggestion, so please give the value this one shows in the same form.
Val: 25 (mL)
